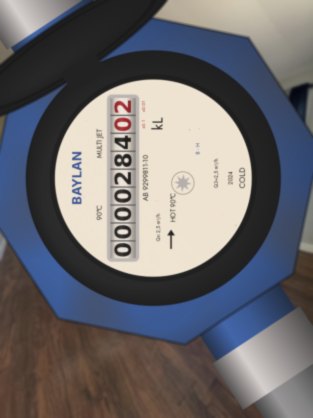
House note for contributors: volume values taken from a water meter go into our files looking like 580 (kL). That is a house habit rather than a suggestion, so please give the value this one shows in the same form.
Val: 284.02 (kL)
